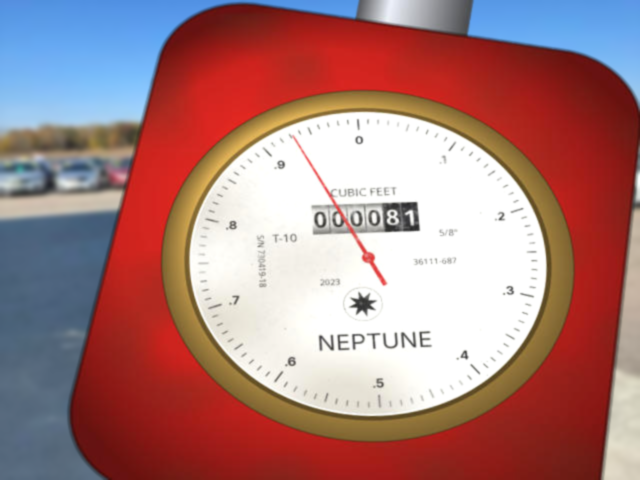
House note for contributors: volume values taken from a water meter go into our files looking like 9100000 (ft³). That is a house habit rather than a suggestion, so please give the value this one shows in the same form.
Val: 80.93 (ft³)
